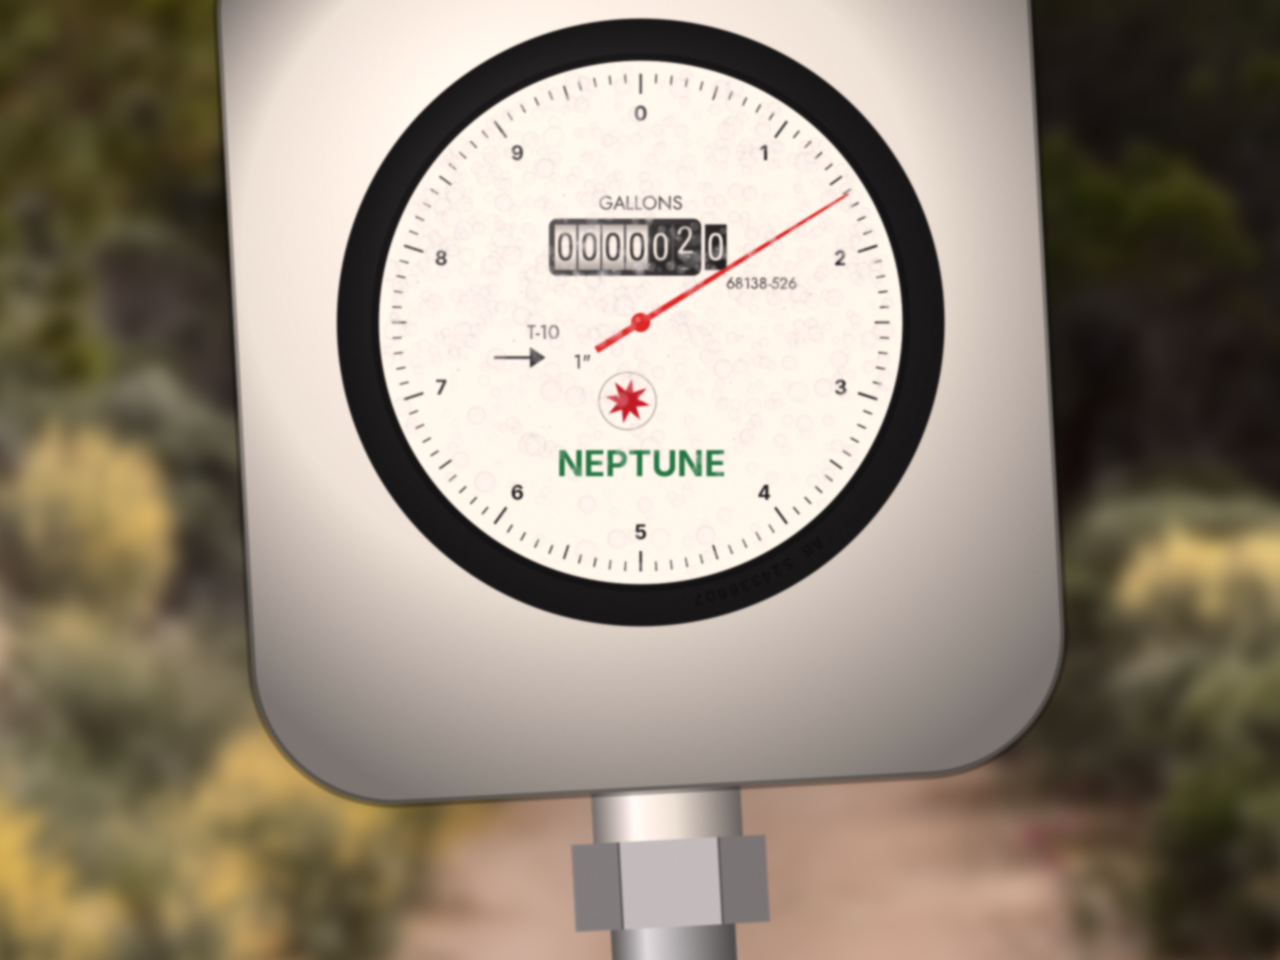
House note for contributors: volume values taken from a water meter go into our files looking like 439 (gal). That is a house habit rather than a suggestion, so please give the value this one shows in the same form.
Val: 21.6 (gal)
